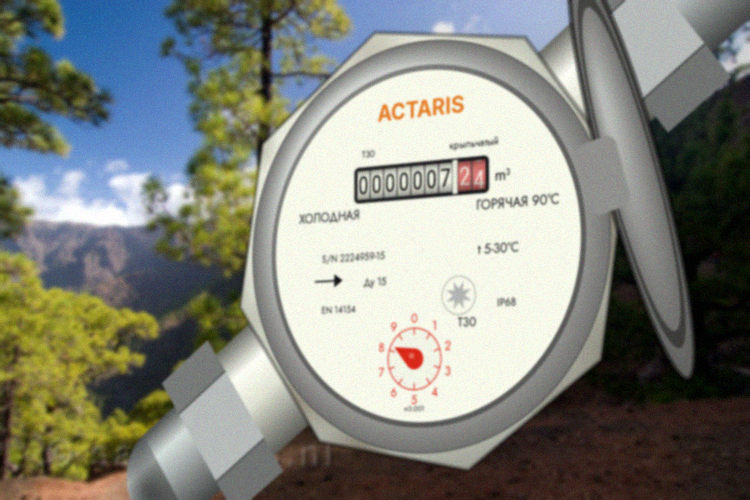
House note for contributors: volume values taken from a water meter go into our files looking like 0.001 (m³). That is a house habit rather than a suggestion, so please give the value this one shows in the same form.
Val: 7.238 (m³)
